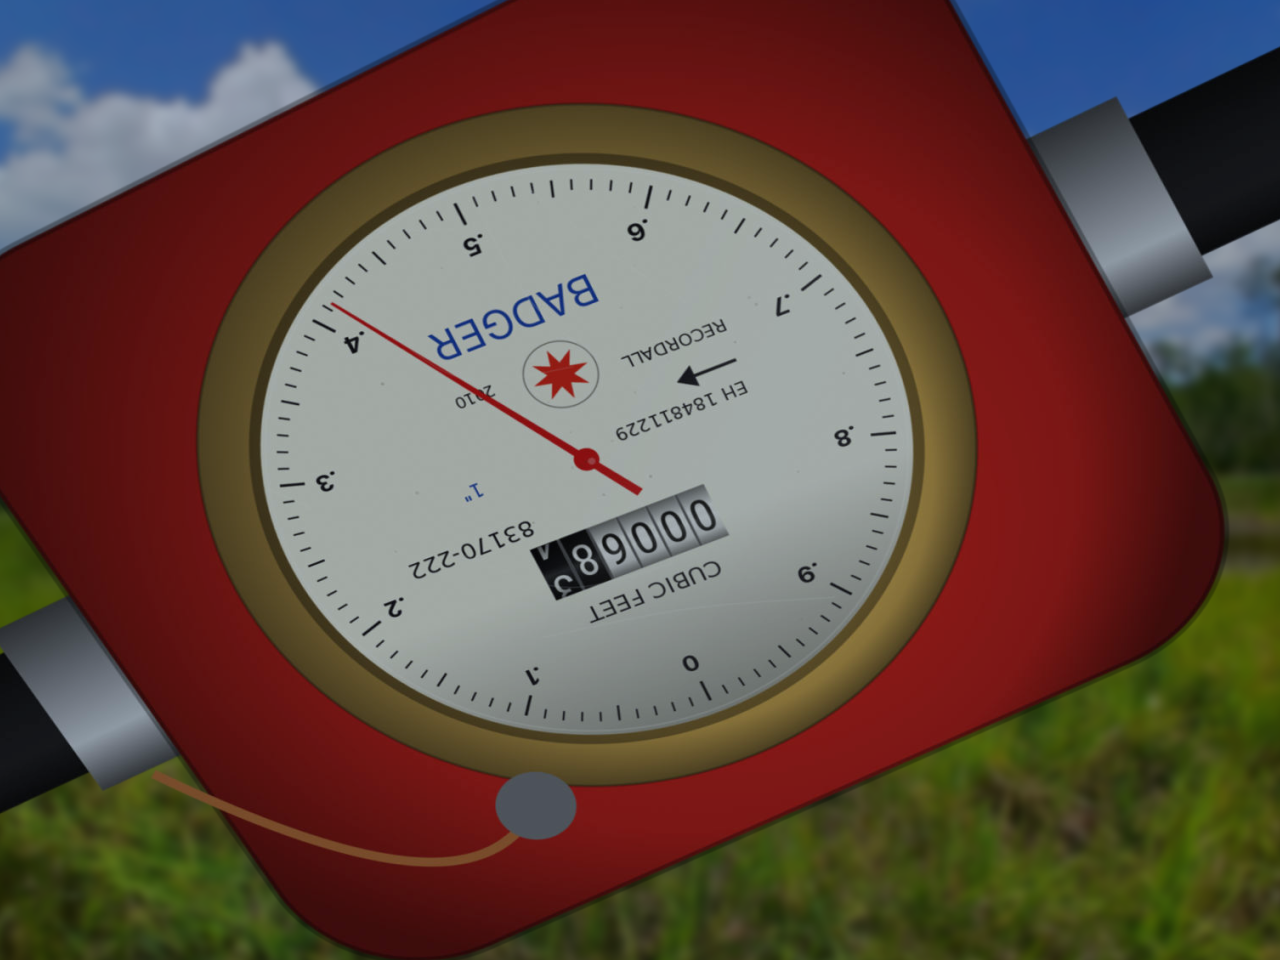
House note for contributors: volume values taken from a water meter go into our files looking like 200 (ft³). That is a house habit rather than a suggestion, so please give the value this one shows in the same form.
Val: 683.41 (ft³)
